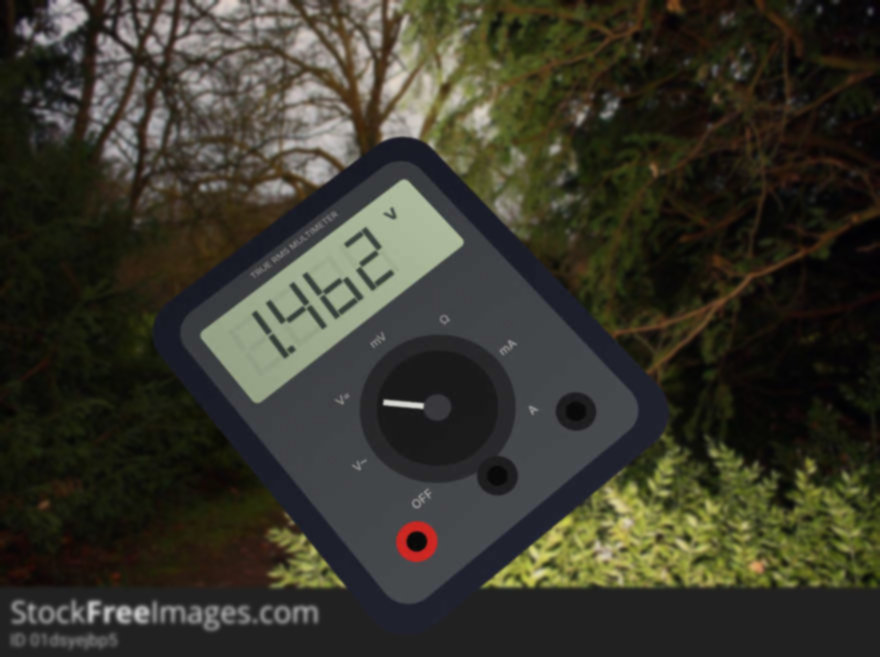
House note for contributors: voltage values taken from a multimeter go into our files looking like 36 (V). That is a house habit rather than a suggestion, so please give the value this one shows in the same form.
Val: 1.462 (V)
